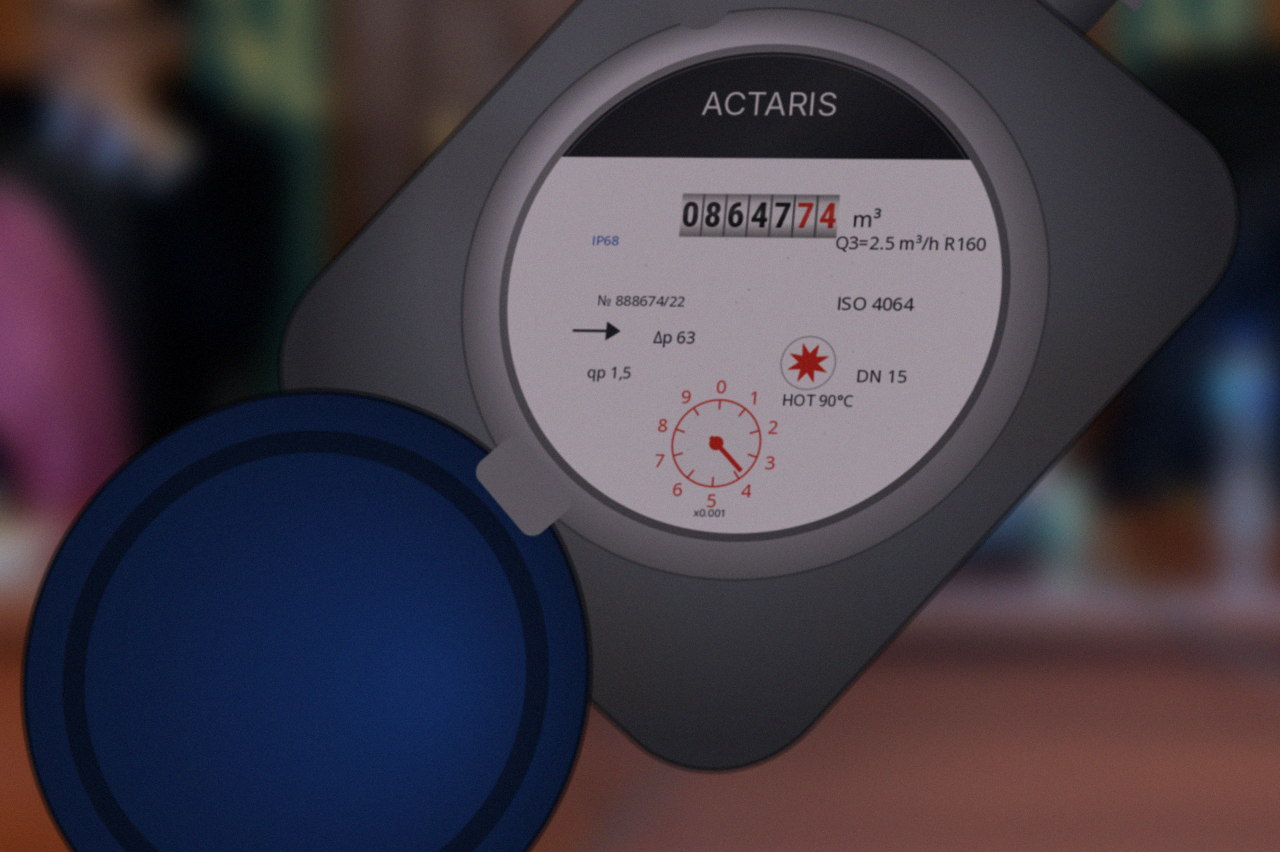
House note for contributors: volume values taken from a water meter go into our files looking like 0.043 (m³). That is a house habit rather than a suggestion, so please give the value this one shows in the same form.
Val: 8647.743 (m³)
